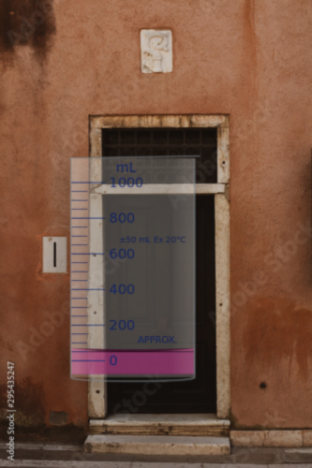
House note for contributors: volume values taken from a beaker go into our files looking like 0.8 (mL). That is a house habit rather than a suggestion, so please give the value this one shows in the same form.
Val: 50 (mL)
